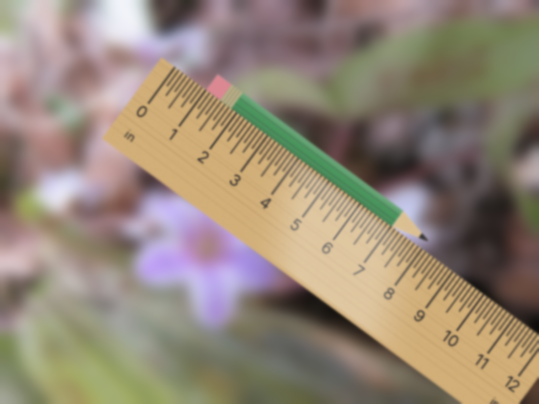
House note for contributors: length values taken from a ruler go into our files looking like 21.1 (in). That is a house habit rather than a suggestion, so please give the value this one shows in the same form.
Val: 7 (in)
